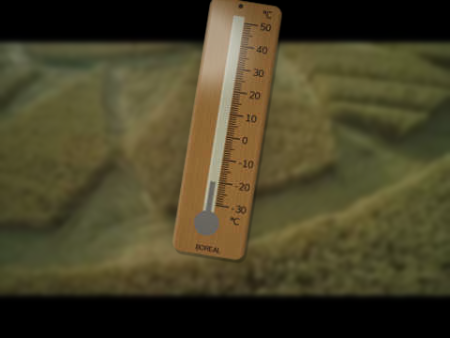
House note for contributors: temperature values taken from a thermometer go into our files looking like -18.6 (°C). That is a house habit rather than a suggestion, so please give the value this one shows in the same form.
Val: -20 (°C)
